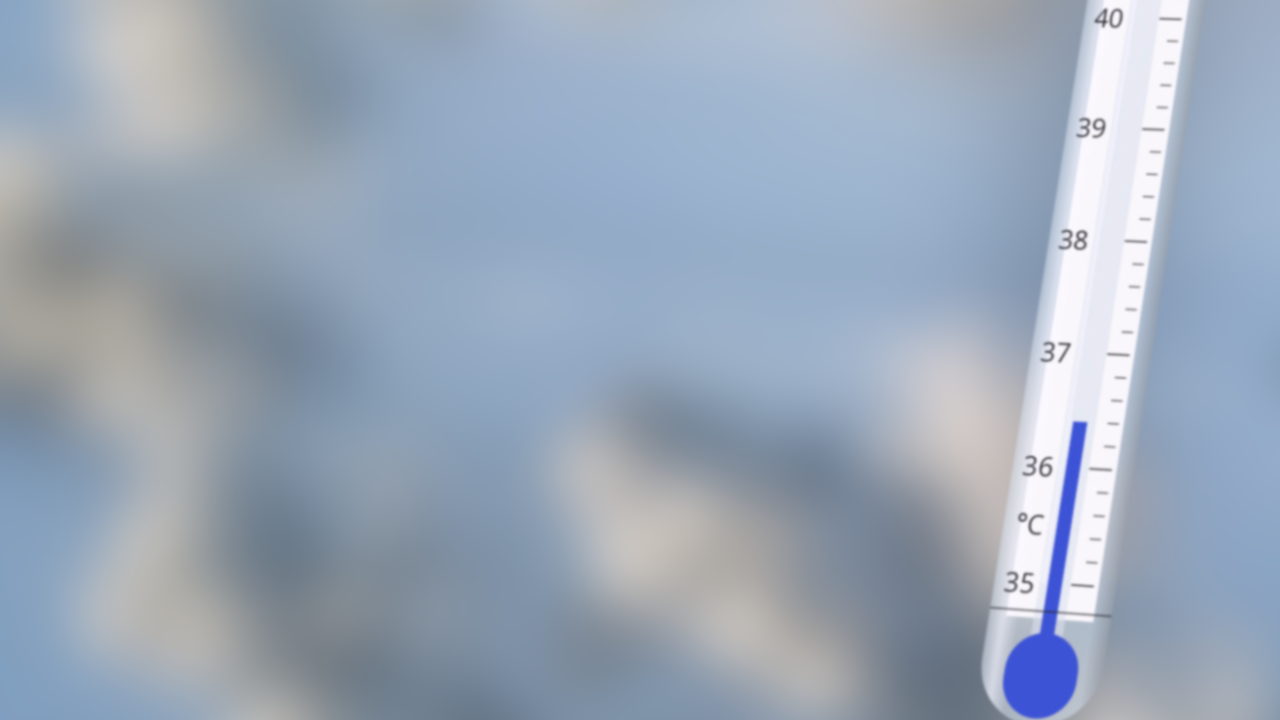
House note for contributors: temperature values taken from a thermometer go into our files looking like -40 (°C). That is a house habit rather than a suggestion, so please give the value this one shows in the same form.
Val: 36.4 (°C)
